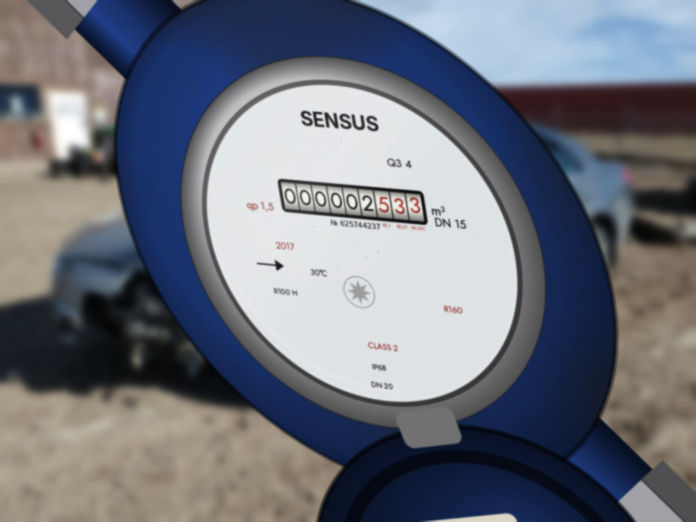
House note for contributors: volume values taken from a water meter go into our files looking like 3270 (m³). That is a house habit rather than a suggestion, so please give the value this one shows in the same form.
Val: 2.533 (m³)
